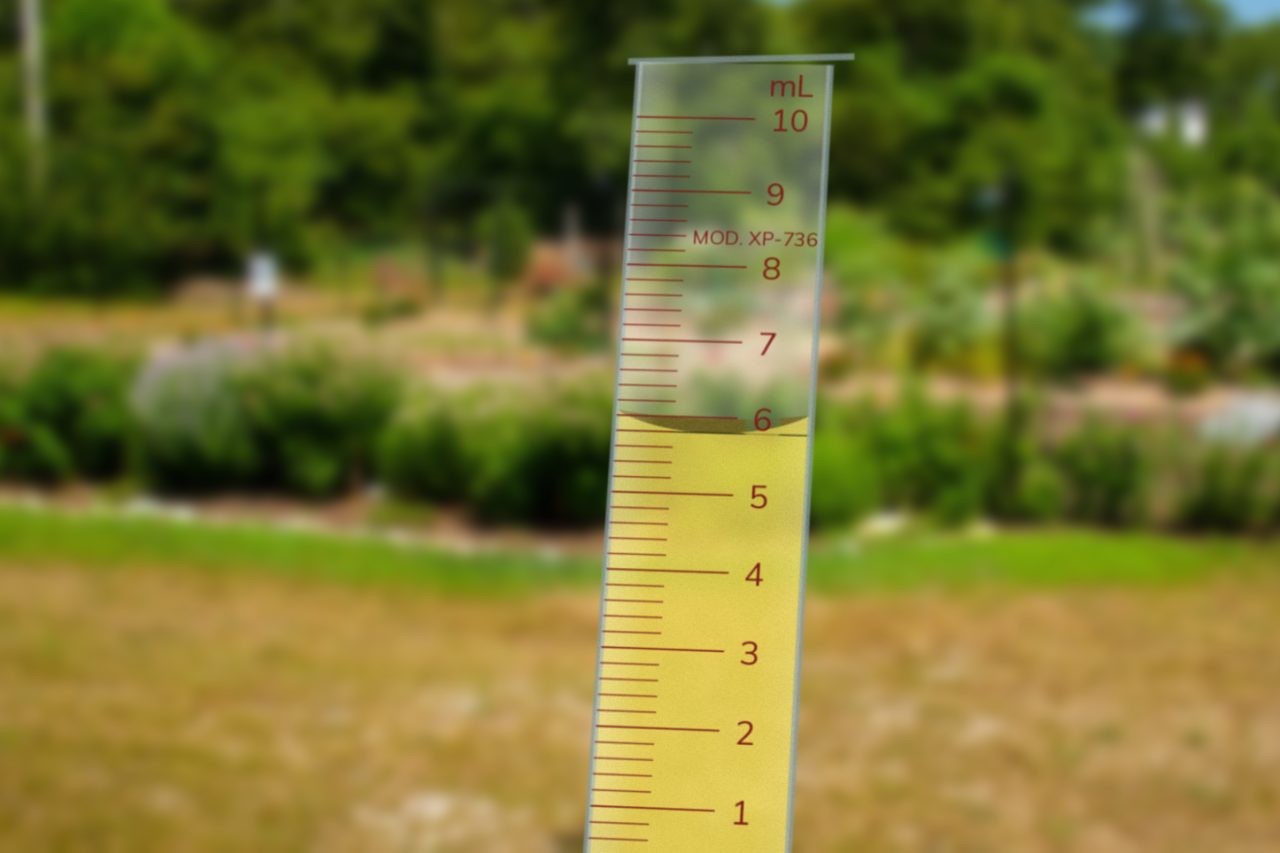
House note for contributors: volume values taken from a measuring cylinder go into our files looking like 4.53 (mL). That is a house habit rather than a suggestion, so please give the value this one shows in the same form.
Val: 5.8 (mL)
